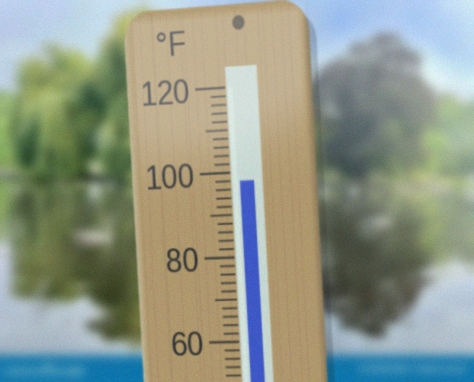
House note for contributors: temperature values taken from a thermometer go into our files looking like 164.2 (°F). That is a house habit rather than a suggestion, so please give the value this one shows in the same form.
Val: 98 (°F)
